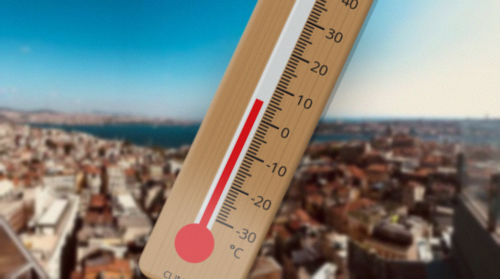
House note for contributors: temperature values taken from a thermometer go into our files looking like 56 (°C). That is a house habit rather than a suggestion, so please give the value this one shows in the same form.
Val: 5 (°C)
